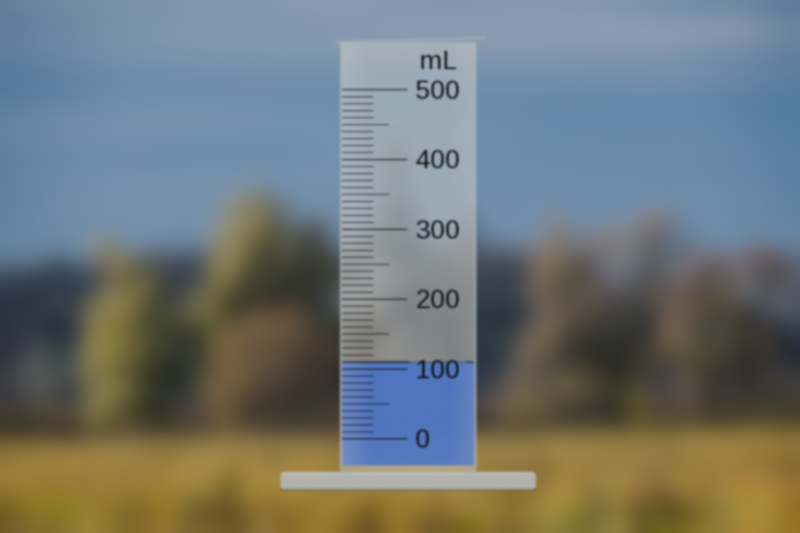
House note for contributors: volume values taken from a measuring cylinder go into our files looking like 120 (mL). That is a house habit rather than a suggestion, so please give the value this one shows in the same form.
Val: 110 (mL)
